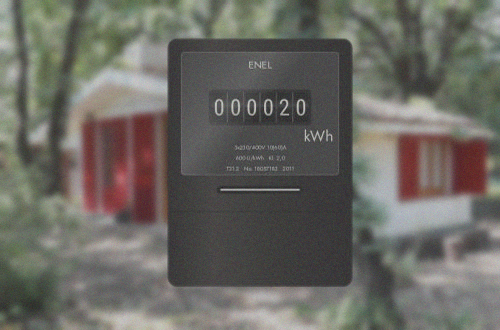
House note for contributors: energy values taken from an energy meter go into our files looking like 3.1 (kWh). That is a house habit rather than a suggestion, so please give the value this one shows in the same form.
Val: 20 (kWh)
